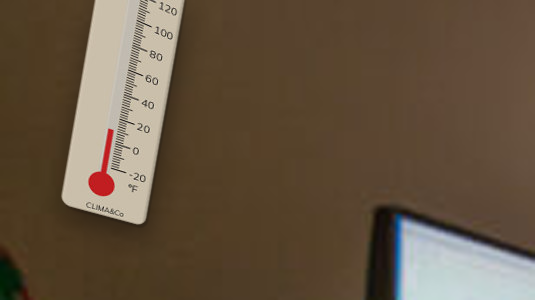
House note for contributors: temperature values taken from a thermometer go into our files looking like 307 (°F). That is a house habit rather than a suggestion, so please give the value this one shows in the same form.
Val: 10 (°F)
